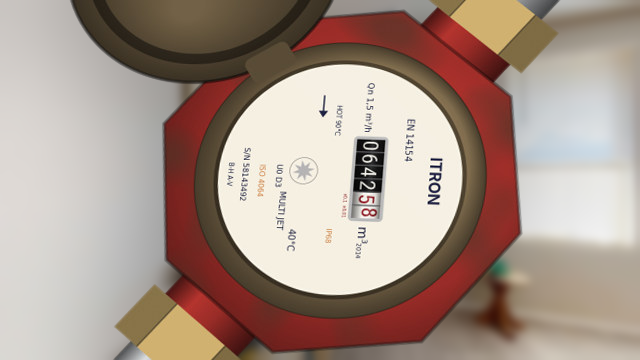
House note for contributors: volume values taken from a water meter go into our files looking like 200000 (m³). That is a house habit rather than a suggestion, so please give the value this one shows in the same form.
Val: 642.58 (m³)
